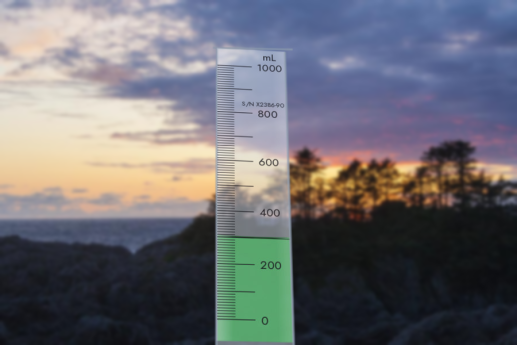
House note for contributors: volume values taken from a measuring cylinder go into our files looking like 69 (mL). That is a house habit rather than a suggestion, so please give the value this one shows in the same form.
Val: 300 (mL)
